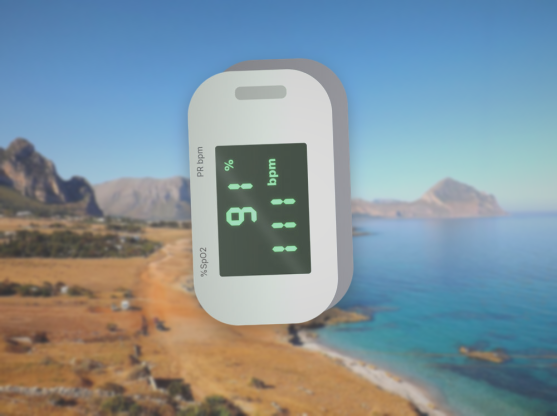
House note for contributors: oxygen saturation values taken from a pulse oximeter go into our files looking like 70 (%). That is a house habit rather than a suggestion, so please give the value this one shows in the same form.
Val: 91 (%)
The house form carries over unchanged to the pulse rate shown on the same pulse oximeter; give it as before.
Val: 111 (bpm)
